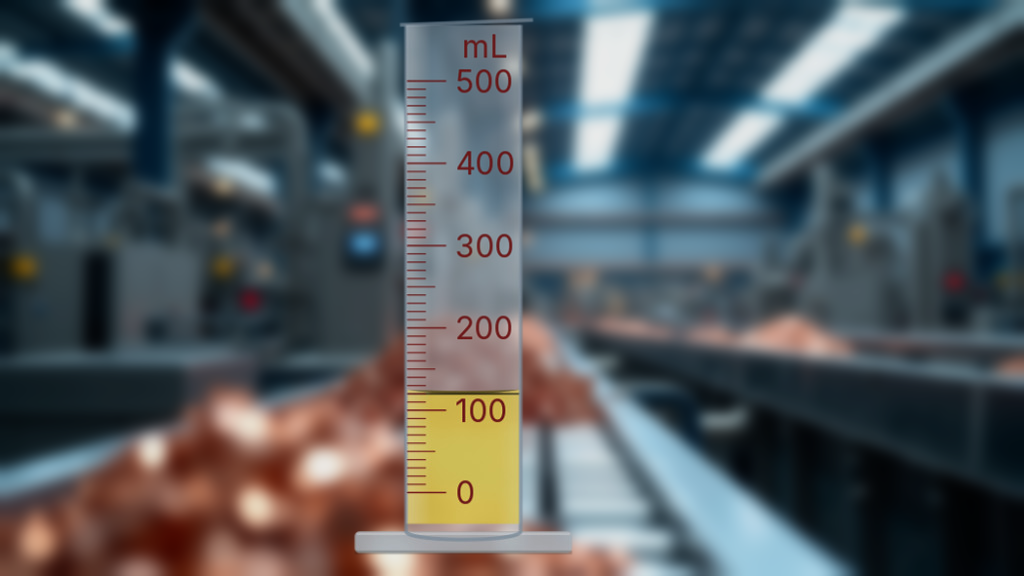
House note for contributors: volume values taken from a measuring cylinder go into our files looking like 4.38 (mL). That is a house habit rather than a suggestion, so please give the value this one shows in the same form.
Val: 120 (mL)
